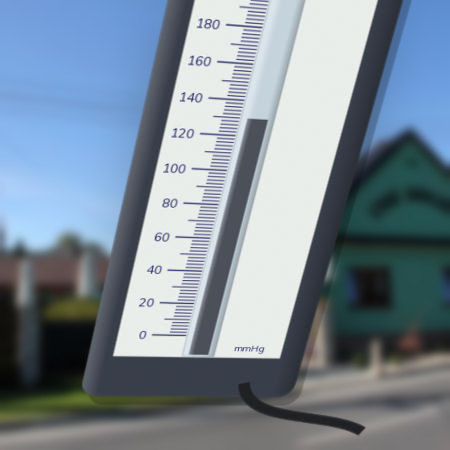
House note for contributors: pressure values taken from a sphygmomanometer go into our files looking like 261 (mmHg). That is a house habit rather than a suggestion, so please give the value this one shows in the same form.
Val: 130 (mmHg)
